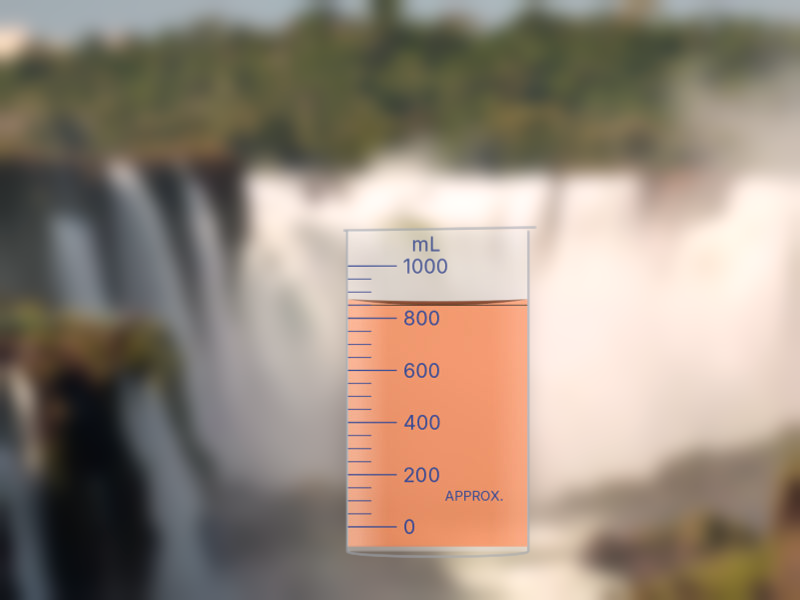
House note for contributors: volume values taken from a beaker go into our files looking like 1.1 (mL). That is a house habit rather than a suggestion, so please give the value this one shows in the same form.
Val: 850 (mL)
